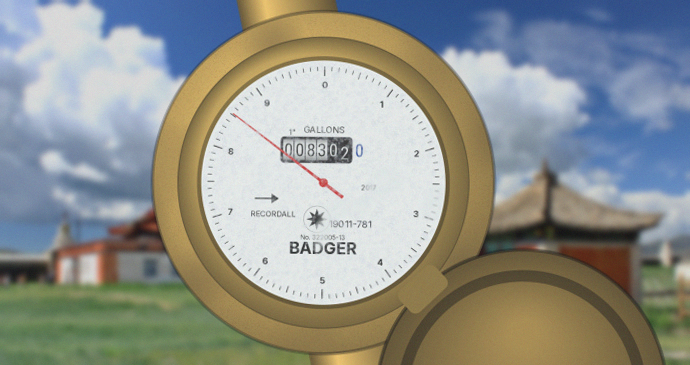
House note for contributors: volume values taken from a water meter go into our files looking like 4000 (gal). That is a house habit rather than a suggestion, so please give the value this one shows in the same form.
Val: 83018.5 (gal)
